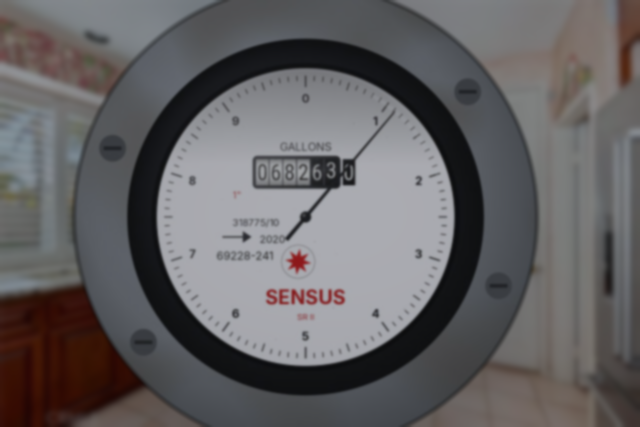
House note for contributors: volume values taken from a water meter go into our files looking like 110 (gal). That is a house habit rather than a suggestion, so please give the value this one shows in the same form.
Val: 682631.1 (gal)
